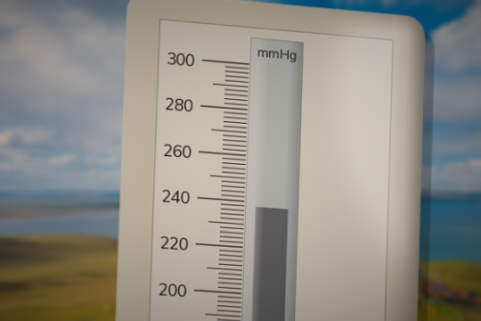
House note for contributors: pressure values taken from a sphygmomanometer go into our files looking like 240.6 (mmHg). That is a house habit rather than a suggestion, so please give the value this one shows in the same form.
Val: 238 (mmHg)
